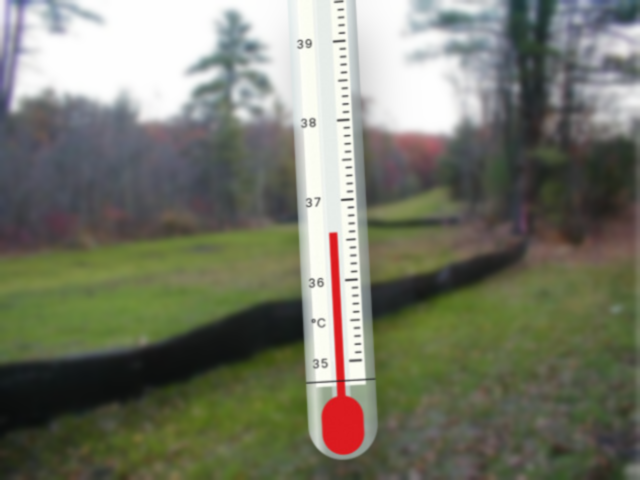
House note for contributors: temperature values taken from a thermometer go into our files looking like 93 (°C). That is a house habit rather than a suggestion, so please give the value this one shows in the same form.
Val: 36.6 (°C)
